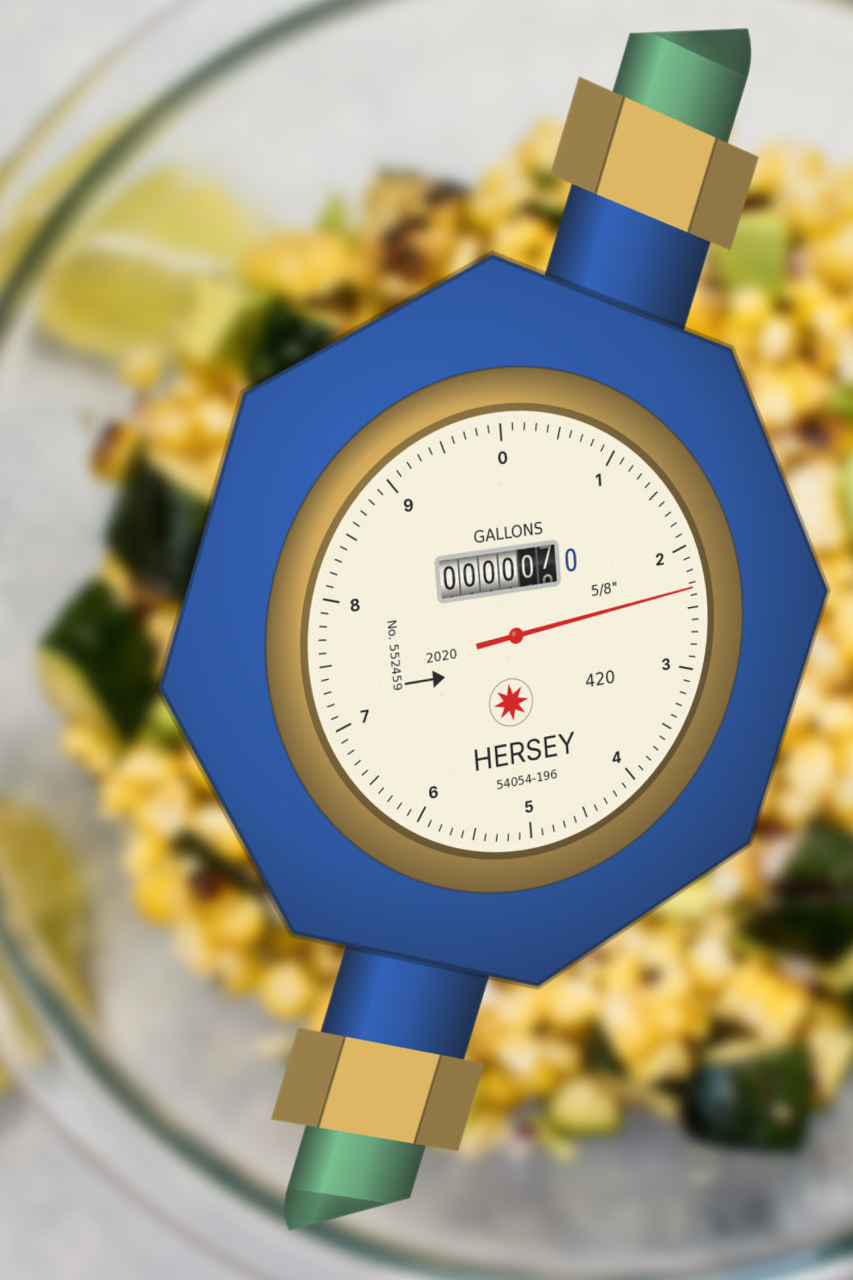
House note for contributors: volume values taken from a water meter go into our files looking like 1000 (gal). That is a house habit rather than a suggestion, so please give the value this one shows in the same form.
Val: 72.3 (gal)
